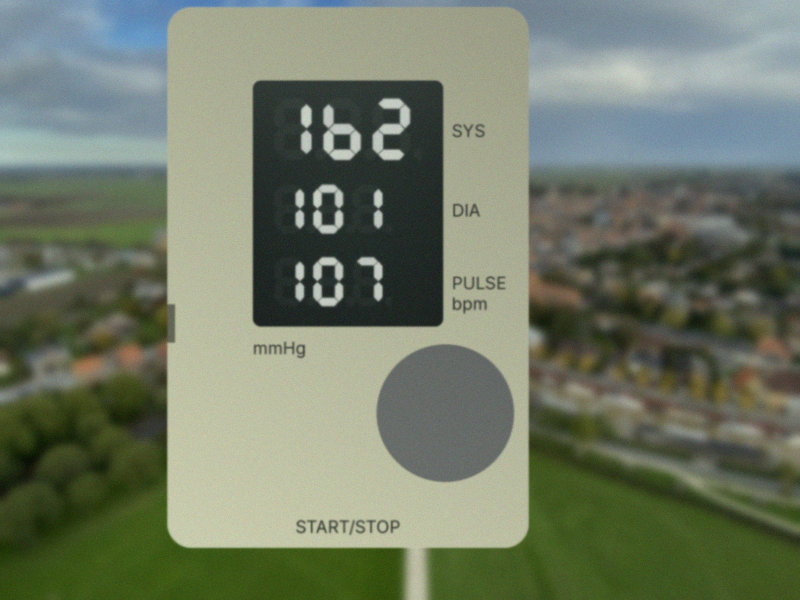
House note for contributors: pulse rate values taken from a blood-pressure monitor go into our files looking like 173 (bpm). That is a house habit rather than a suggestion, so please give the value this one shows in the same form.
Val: 107 (bpm)
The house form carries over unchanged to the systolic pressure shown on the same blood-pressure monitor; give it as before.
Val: 162 (mmHg)
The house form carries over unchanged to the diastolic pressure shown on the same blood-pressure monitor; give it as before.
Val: 101 (mmHg)
